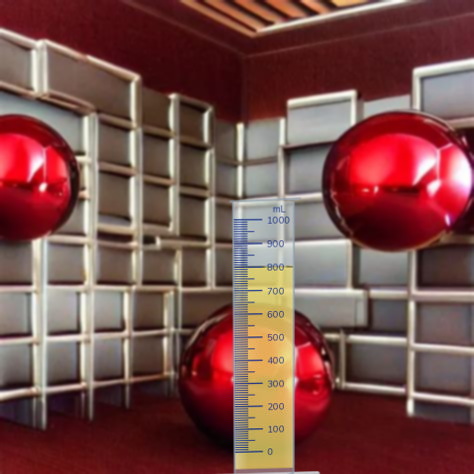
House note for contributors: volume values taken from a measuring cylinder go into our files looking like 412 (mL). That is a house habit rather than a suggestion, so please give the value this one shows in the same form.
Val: 800 (mL)
